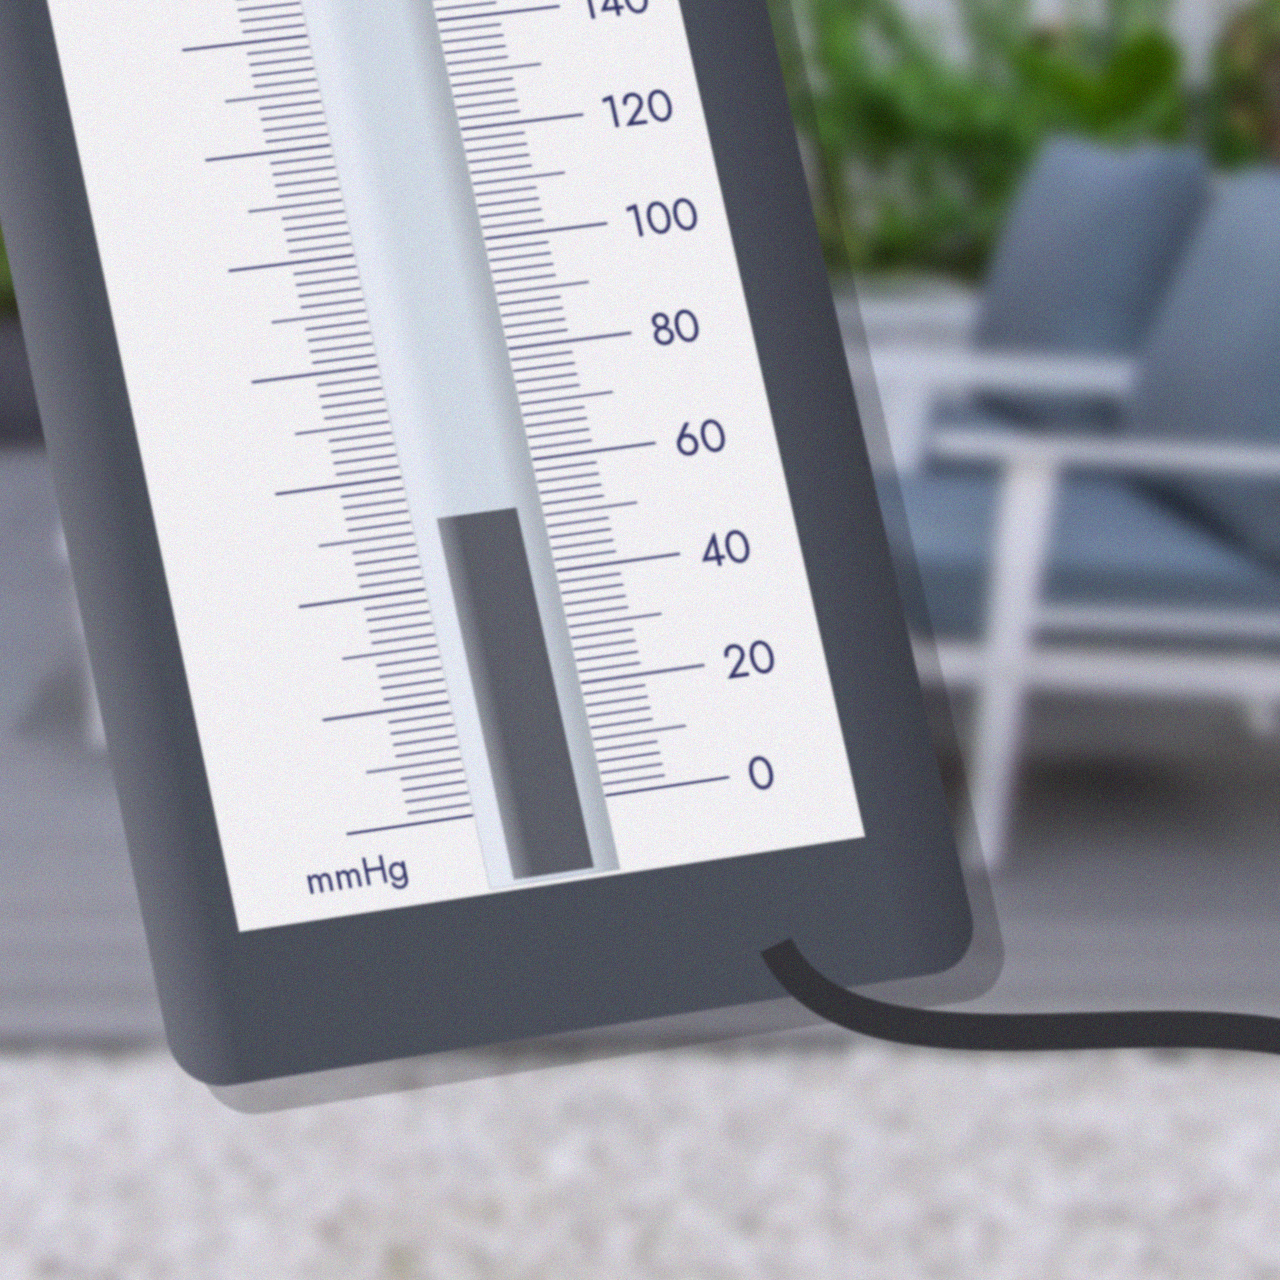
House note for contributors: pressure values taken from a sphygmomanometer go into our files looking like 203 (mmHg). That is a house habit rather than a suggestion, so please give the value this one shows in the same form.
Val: 52 (mmHg)
